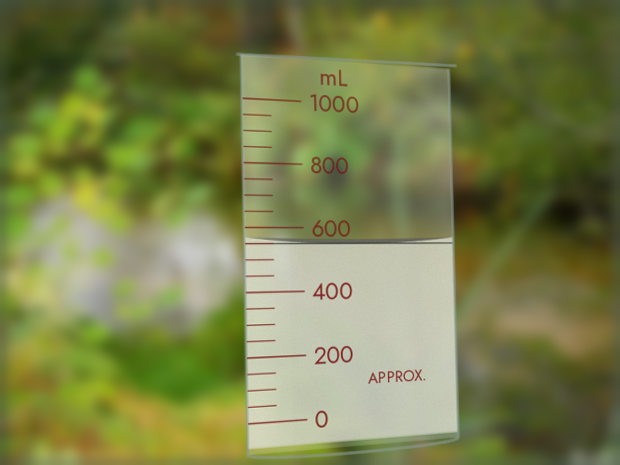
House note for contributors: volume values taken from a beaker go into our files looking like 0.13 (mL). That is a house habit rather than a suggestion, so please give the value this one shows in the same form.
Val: 550 (mL)
